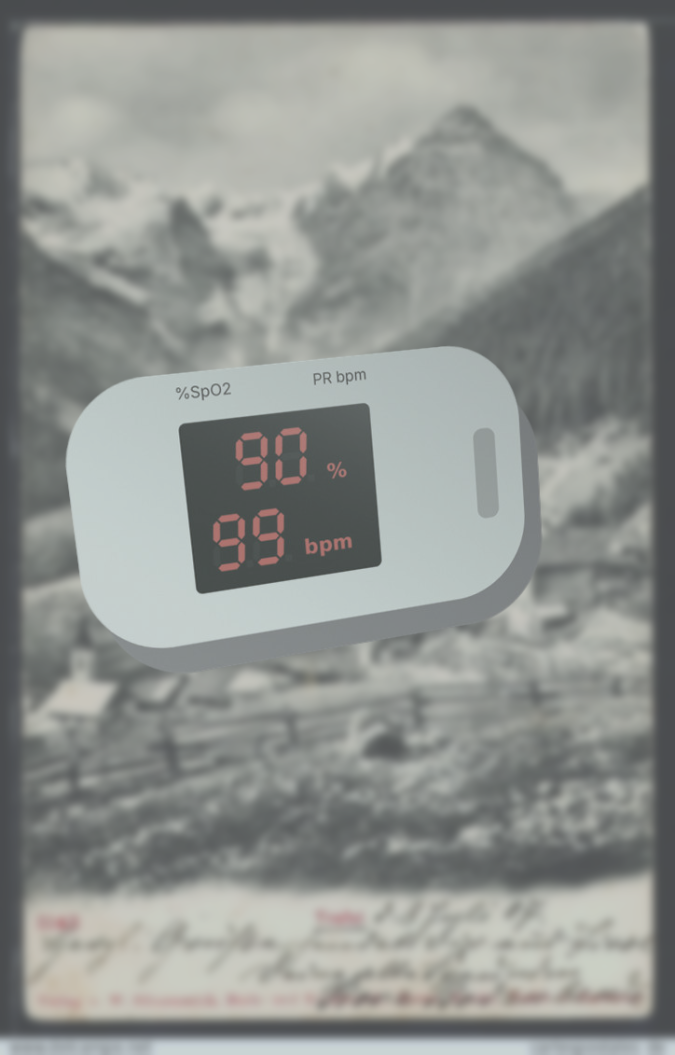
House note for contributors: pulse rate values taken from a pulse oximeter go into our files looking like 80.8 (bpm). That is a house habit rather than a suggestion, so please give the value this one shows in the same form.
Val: 99 (bpm)
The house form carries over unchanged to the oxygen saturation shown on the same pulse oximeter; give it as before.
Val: 90 (%)
